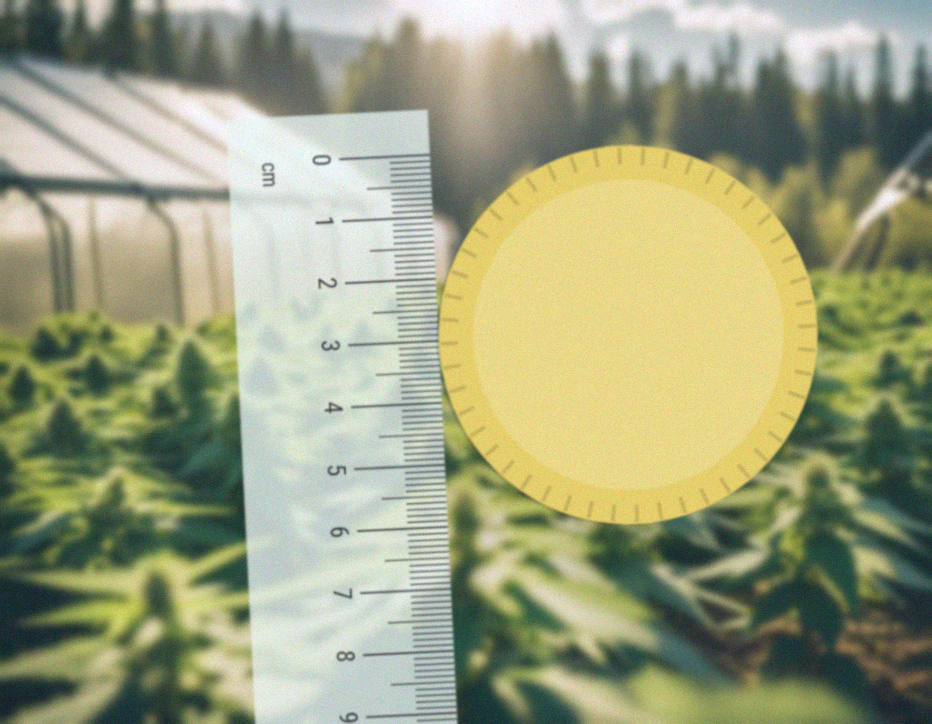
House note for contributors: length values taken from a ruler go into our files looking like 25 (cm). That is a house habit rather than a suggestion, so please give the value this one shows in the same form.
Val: 6.1 (cm)
